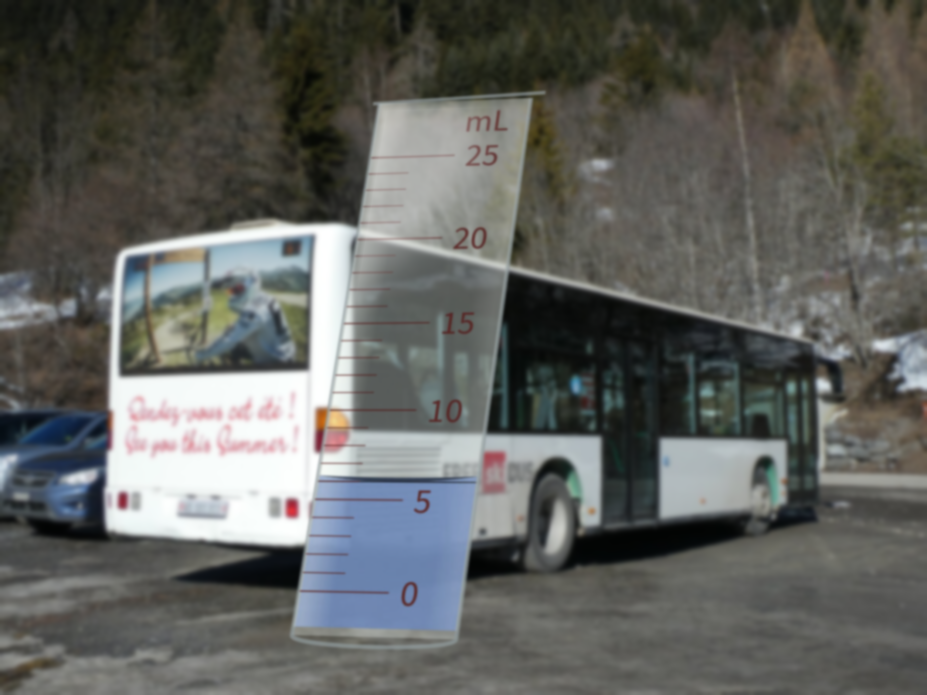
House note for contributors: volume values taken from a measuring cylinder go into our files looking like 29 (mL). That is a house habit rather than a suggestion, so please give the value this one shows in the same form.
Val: 6 (mL)
